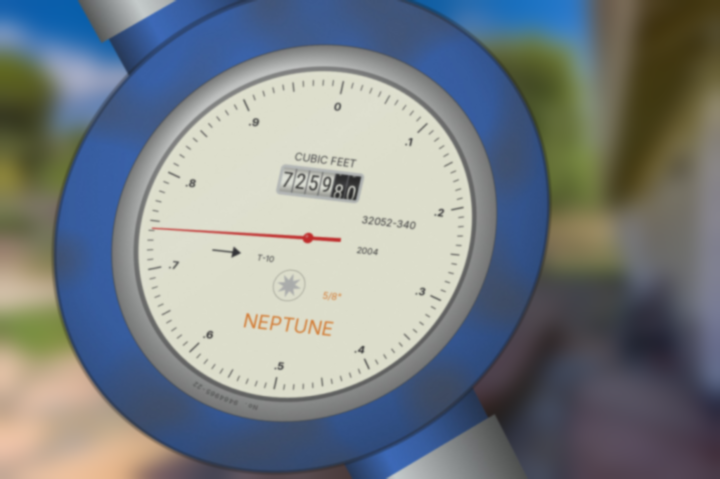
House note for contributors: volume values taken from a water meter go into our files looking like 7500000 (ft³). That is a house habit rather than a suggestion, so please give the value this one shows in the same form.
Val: 725979.74 (ft³)
